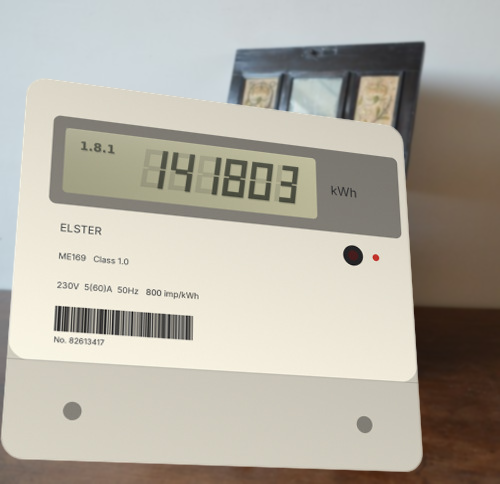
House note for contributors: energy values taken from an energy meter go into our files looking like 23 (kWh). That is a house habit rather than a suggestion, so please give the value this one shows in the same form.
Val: 141803 (kWh)
